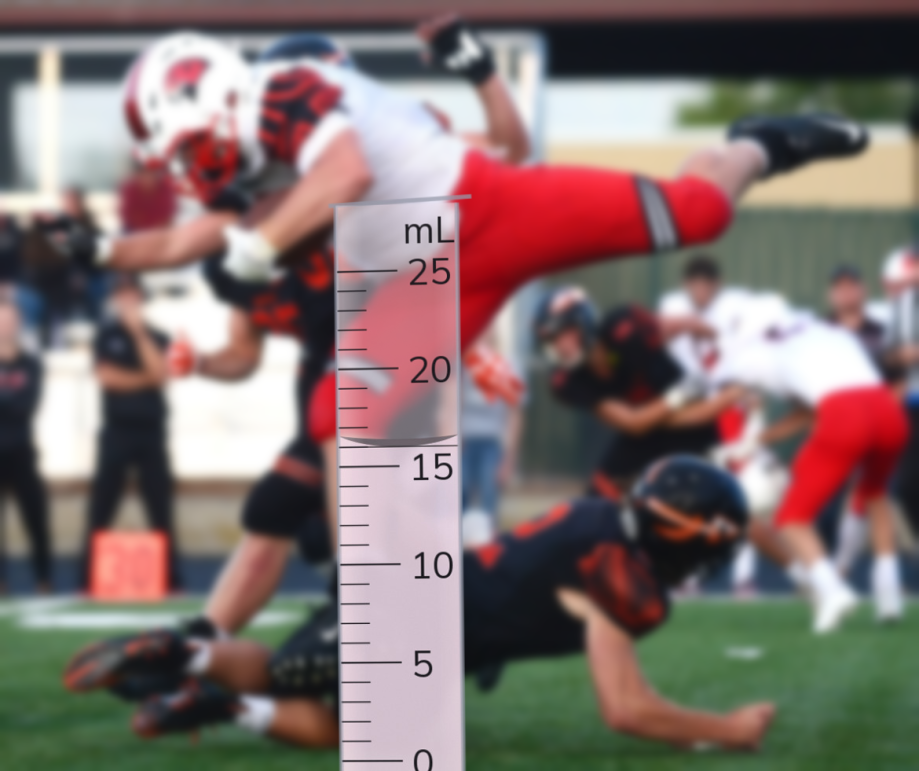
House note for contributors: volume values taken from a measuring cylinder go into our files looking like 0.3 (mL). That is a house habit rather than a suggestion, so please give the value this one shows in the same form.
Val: 16 (mL)
